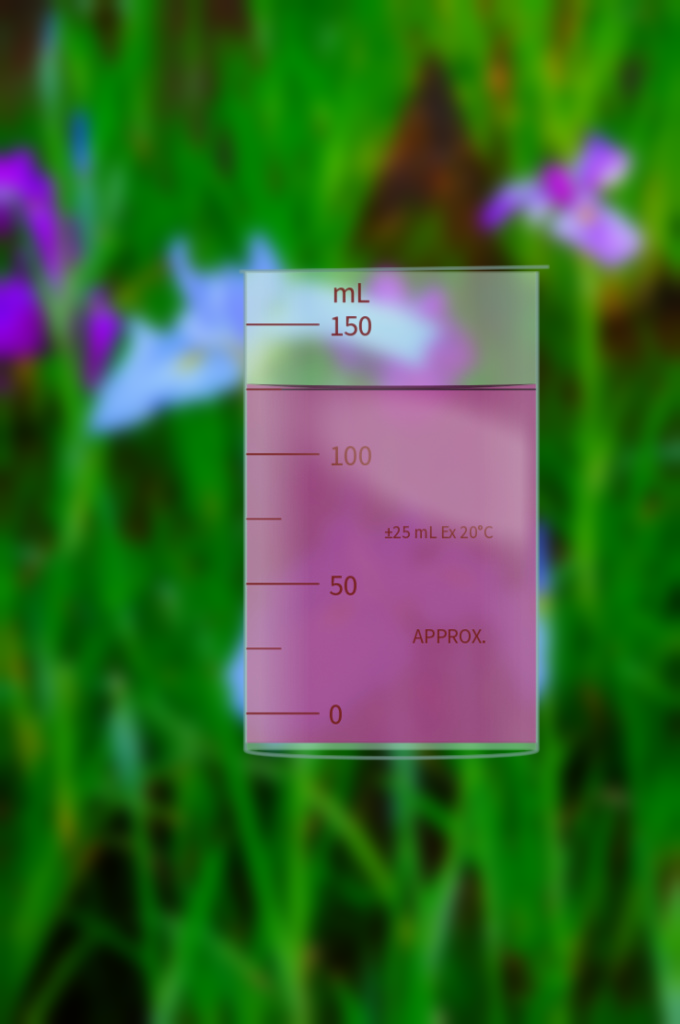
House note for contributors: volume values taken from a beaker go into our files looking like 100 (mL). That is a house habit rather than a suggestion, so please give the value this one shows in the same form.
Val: 125 (mL)
